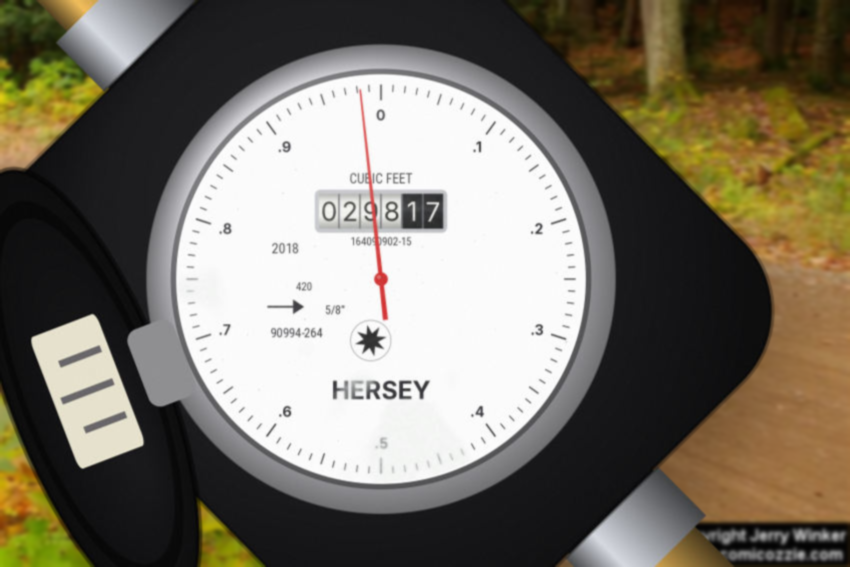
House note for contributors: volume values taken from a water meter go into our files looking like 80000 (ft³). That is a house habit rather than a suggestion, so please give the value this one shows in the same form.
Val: 29816.98 (ft³)
